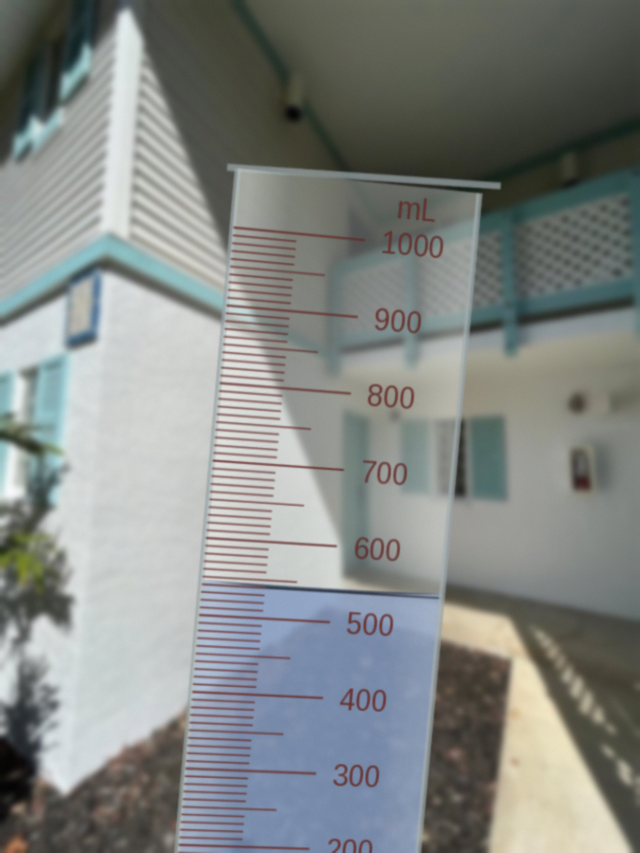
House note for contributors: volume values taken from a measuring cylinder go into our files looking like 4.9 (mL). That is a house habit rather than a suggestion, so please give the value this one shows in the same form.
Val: 540 (mL)
